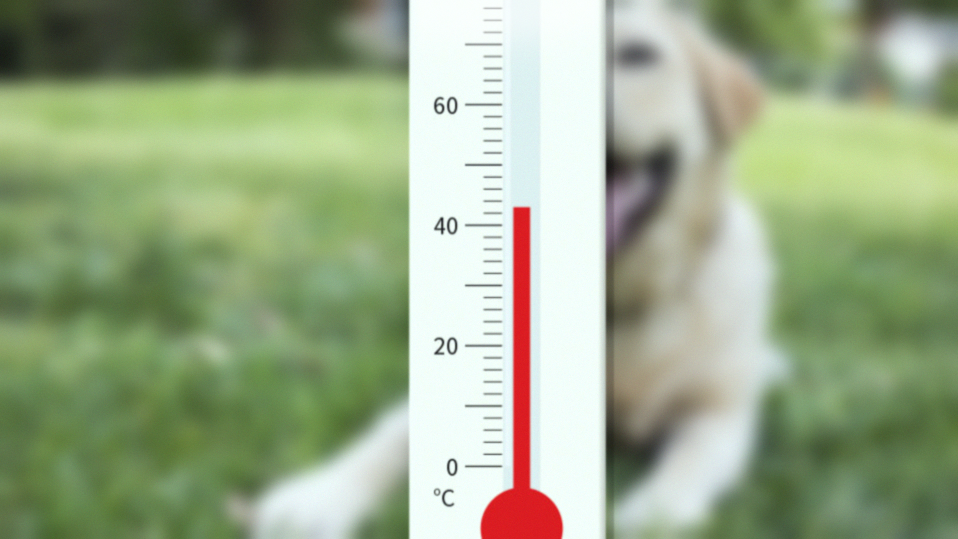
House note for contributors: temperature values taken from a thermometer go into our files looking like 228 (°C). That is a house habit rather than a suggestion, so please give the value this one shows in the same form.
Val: 43 (°C)
